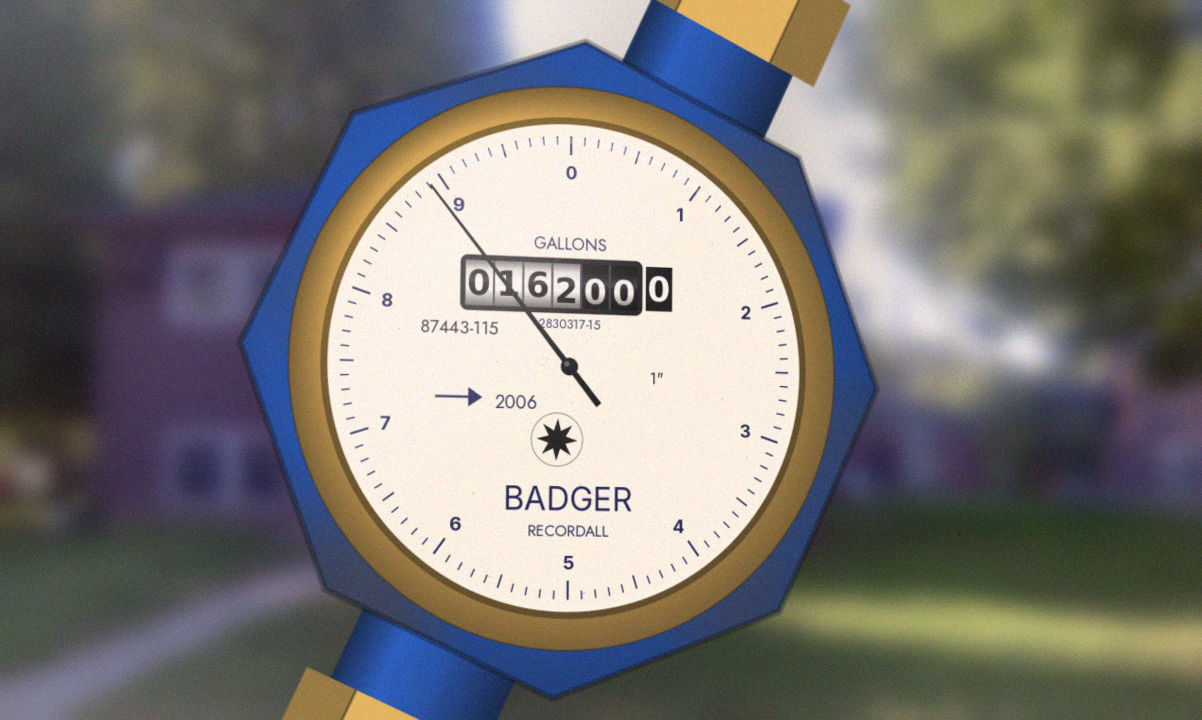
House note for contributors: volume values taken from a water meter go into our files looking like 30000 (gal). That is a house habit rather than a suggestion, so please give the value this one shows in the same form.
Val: 161998.9 (gal)
